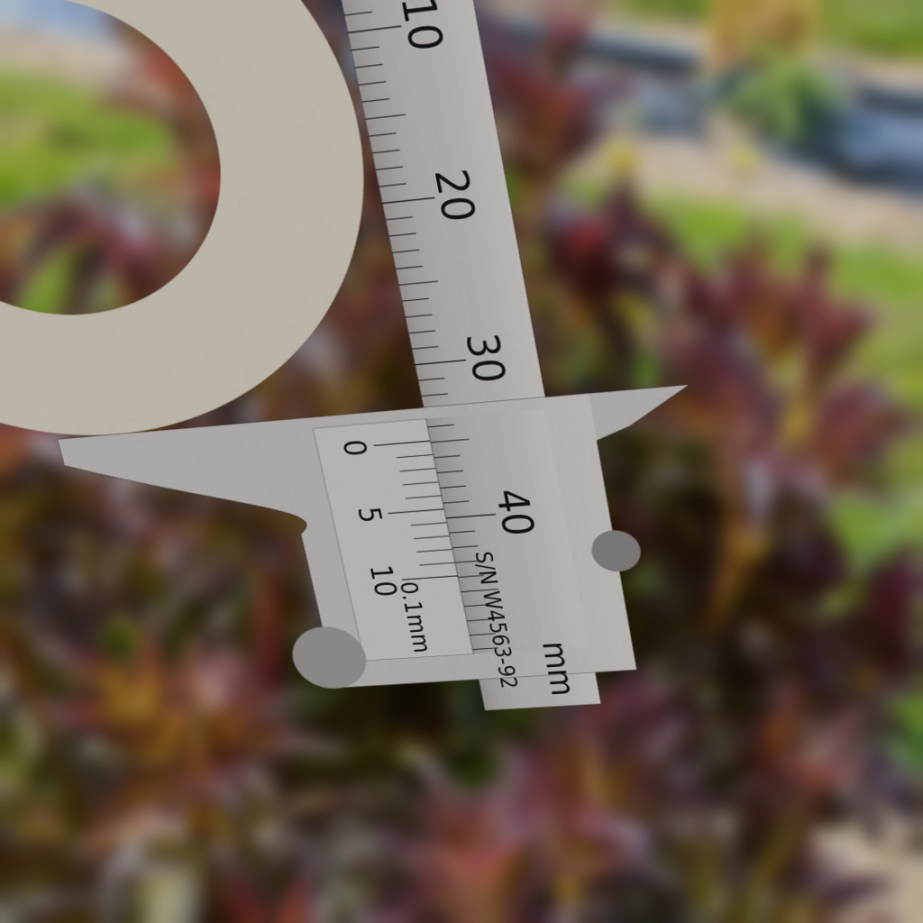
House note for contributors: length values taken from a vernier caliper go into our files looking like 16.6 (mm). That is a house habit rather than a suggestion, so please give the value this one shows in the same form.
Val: 34.9 (mm)
